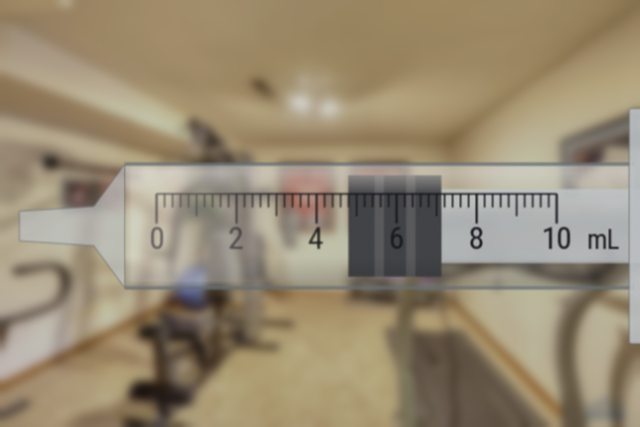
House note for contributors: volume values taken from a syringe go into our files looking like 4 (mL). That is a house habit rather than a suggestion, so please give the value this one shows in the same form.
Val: 4.8 (mL)
